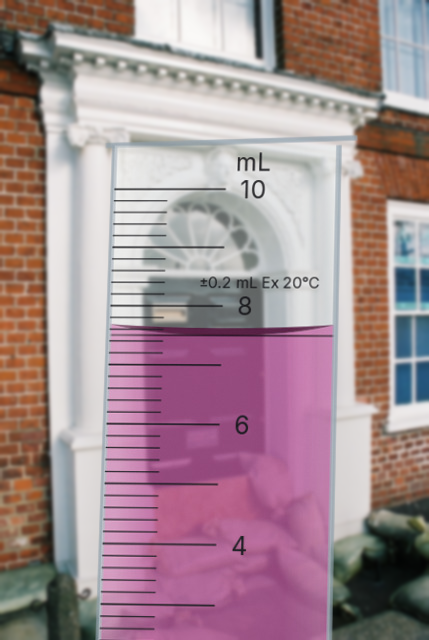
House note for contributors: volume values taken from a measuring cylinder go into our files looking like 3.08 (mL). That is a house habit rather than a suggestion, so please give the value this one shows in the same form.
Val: 7.5 (mL)
